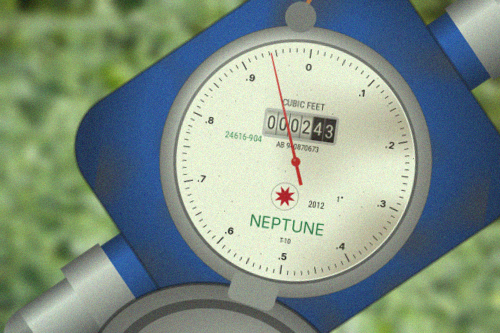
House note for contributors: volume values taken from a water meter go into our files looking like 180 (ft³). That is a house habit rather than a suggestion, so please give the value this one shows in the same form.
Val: 242.94 (ft³)
